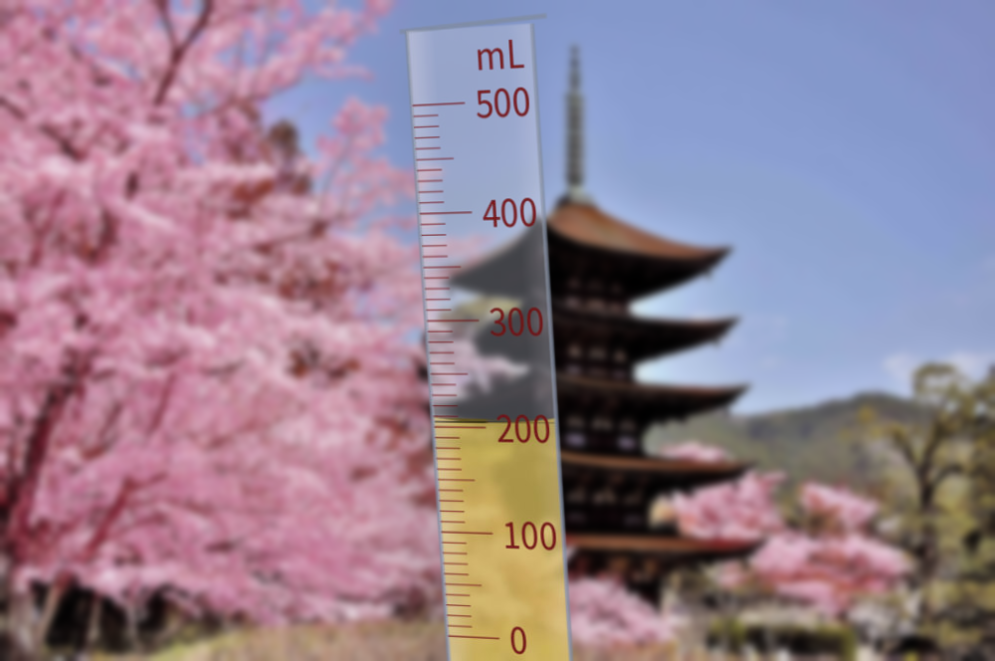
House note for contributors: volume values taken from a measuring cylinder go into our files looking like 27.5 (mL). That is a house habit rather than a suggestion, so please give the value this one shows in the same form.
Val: 205 (mL)
